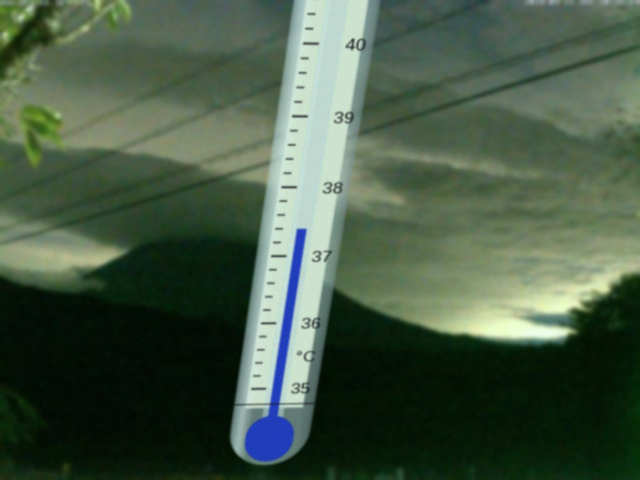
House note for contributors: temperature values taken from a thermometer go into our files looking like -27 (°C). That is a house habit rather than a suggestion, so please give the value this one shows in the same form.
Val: 37.4 (°C)
